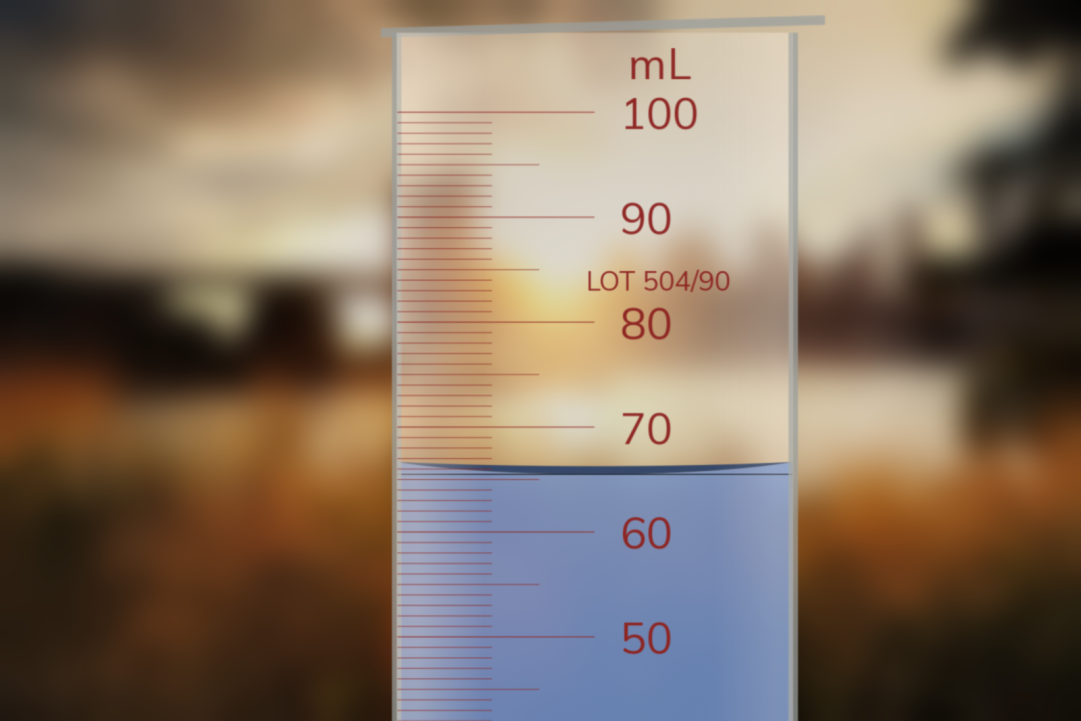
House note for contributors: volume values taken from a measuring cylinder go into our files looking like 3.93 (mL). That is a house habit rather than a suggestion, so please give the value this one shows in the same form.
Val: 65.5 (mL)
